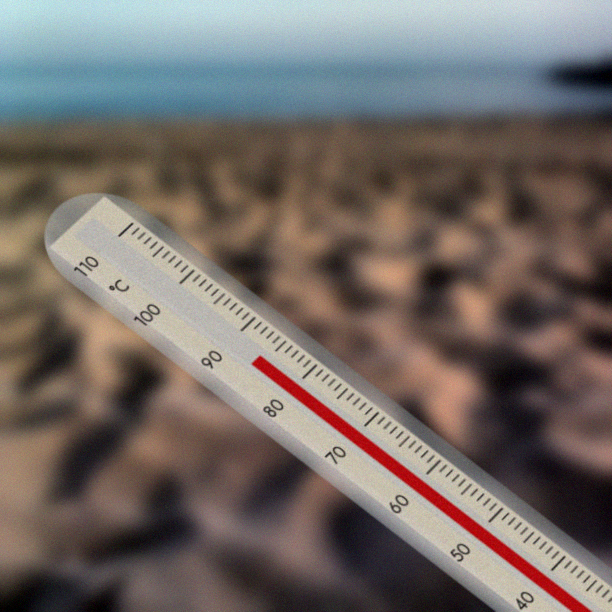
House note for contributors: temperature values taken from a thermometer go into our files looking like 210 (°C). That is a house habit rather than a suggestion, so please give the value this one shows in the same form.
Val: 86 (°C)
